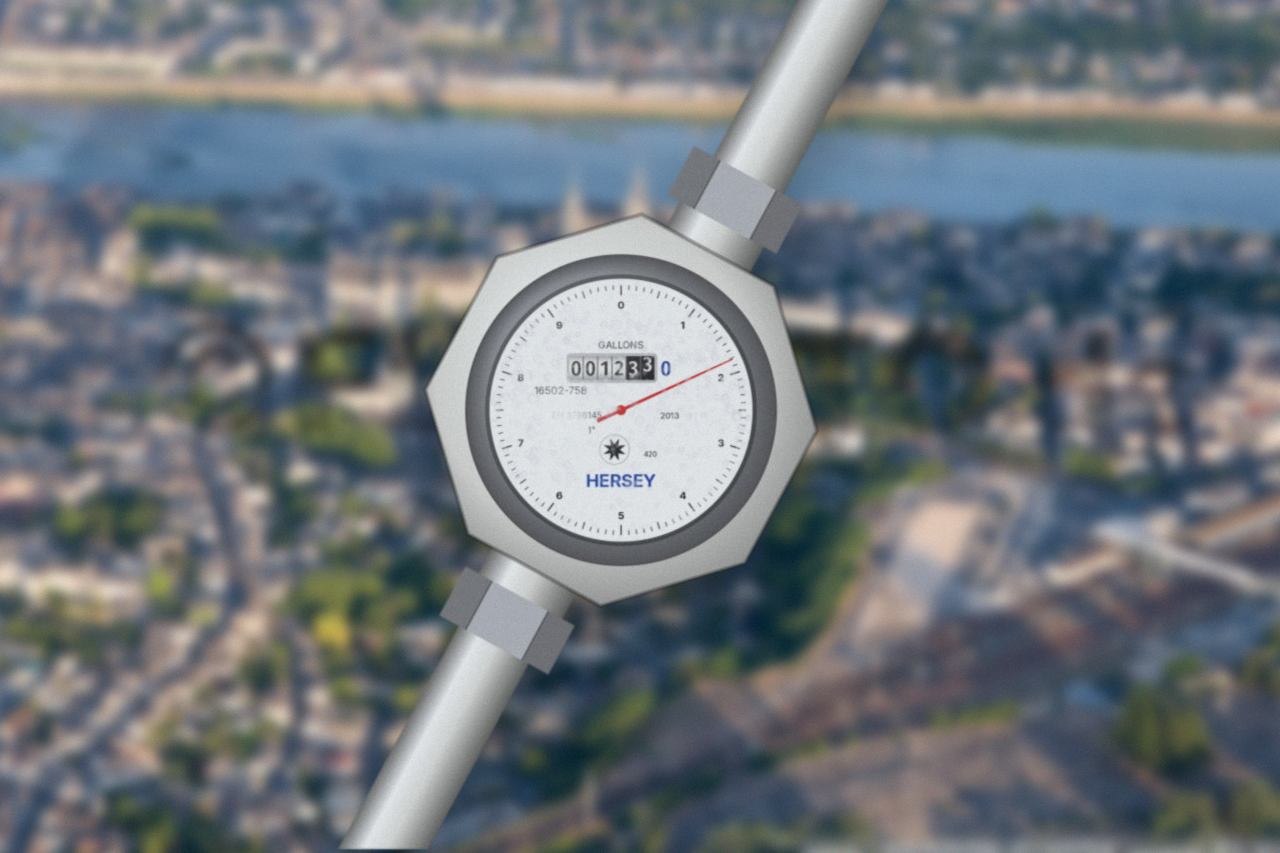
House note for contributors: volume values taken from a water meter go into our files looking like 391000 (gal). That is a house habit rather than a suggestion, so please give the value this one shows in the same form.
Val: 12331.8 (gal)
